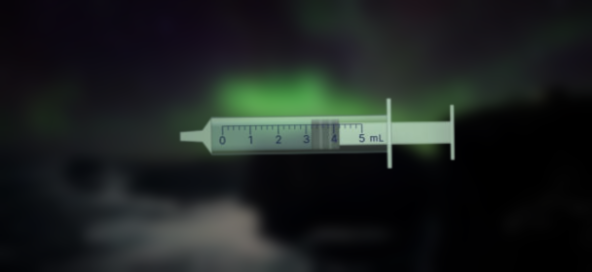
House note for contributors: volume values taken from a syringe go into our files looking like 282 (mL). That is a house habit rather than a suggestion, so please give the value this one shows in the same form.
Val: 3.2 (mL)
